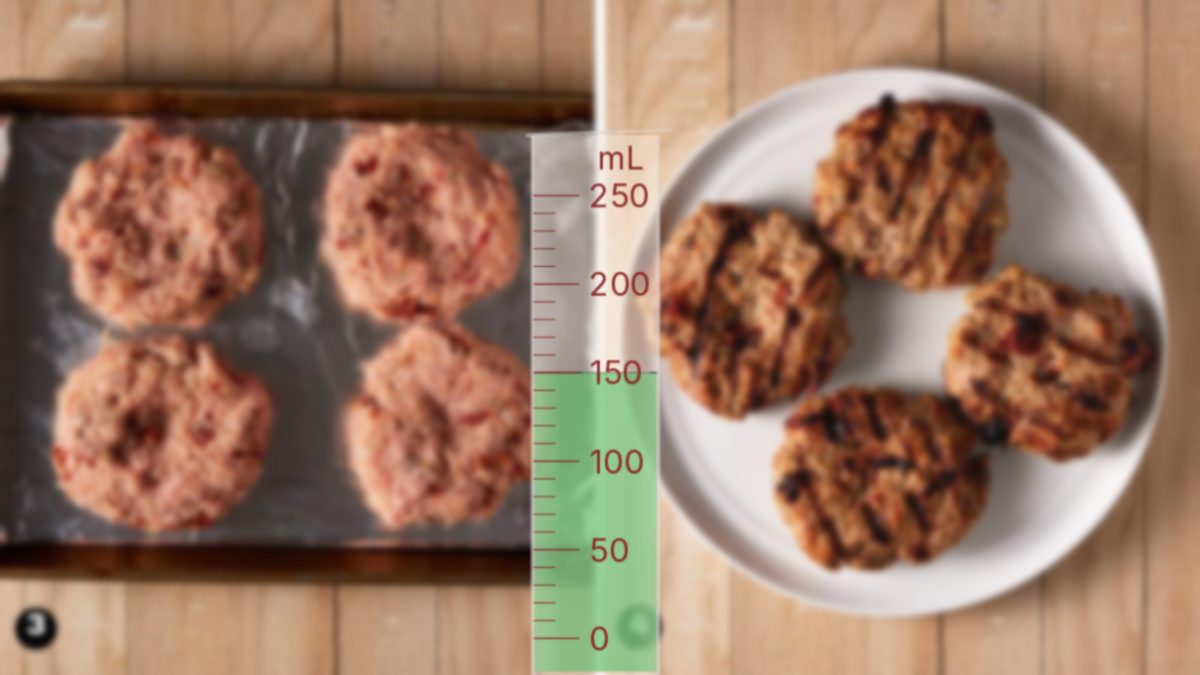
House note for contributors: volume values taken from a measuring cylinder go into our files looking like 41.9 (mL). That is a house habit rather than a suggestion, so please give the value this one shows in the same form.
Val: 150 (mL)
